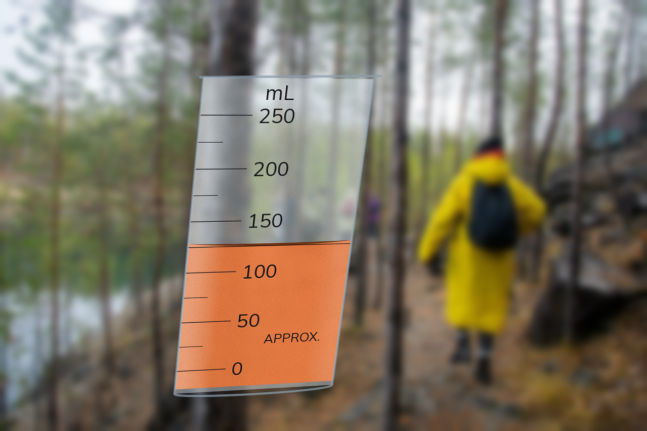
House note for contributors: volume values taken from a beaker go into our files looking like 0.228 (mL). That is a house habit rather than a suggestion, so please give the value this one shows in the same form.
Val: 125 (mL)
